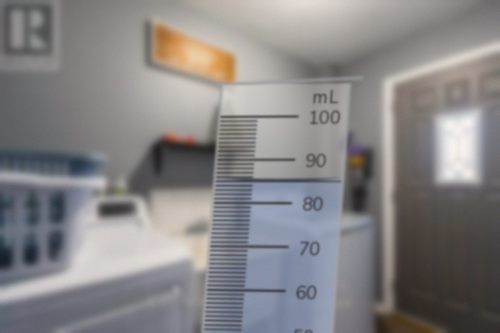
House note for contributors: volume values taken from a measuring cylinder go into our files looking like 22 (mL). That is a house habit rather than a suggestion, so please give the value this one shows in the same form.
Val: 85 (mL)
